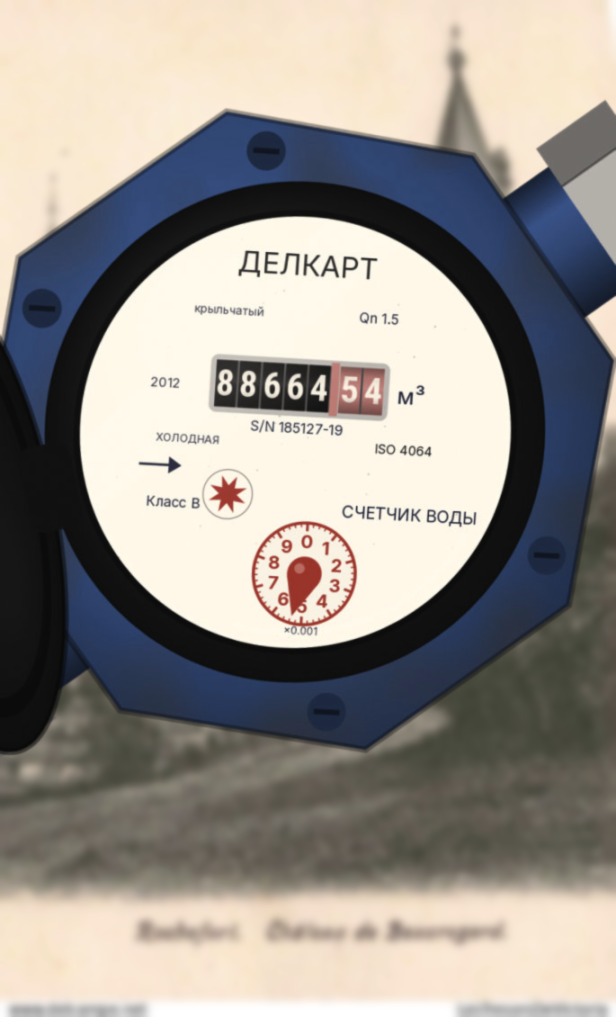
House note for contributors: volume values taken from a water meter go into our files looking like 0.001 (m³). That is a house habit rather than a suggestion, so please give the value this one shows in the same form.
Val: 88664.545 (m³)
